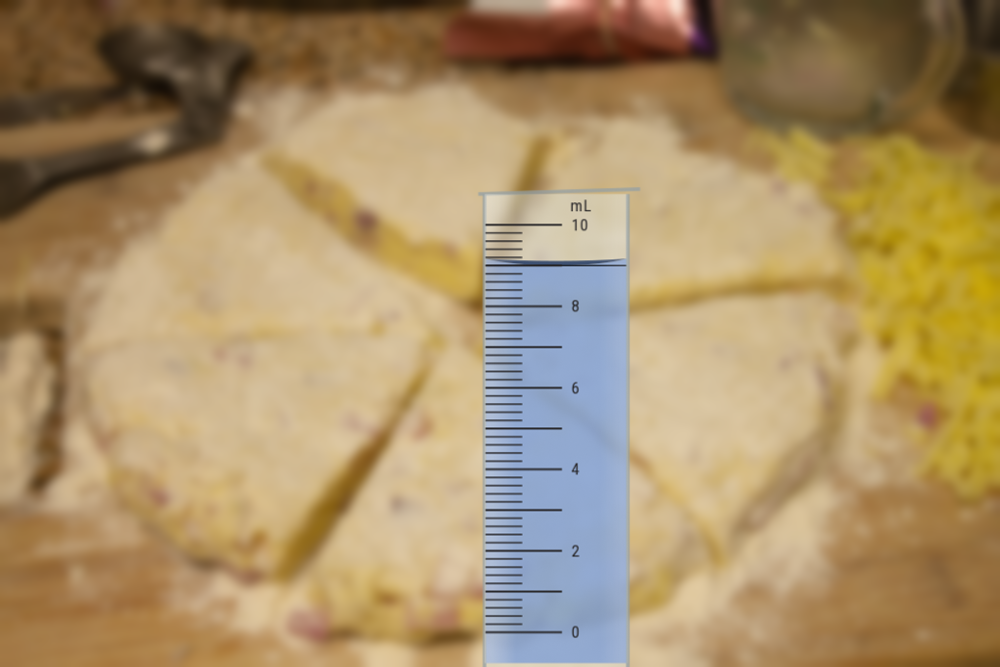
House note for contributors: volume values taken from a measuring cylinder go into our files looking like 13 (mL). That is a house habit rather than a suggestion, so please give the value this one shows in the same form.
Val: 9 (mL)
